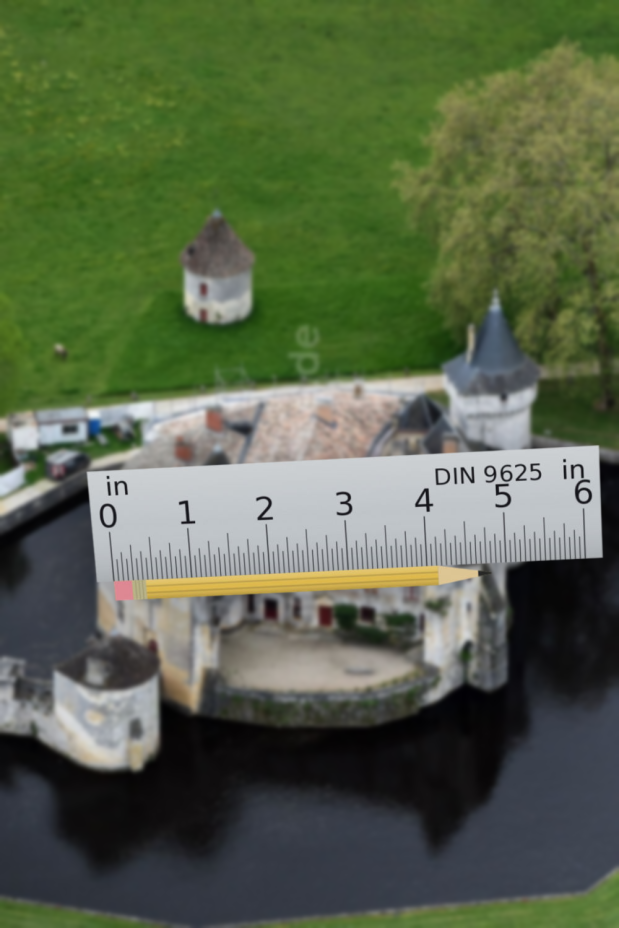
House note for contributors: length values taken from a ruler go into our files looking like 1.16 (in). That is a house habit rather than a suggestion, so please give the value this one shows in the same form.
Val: 4.8125 (in)
